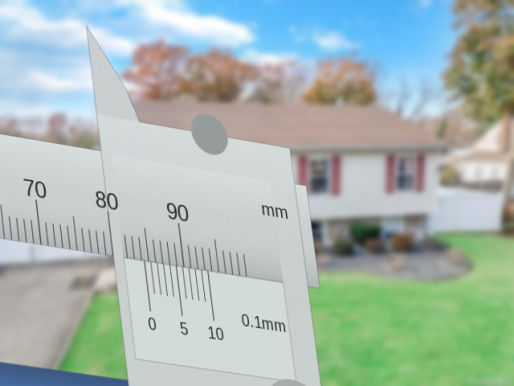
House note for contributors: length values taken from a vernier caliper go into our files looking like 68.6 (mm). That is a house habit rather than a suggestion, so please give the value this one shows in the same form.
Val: 84.4 (mm)
